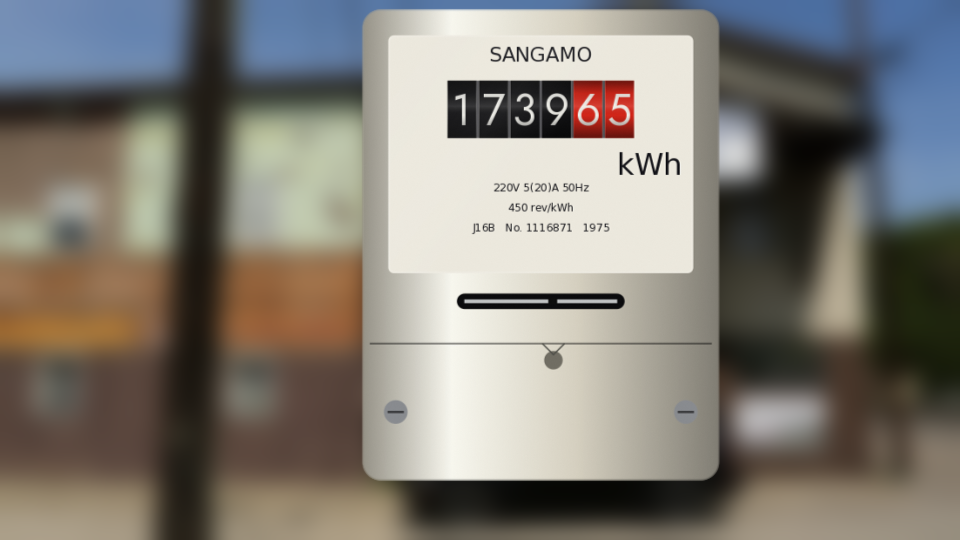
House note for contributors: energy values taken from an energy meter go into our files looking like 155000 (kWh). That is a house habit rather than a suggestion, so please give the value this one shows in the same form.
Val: 1739.65 (kWh)
